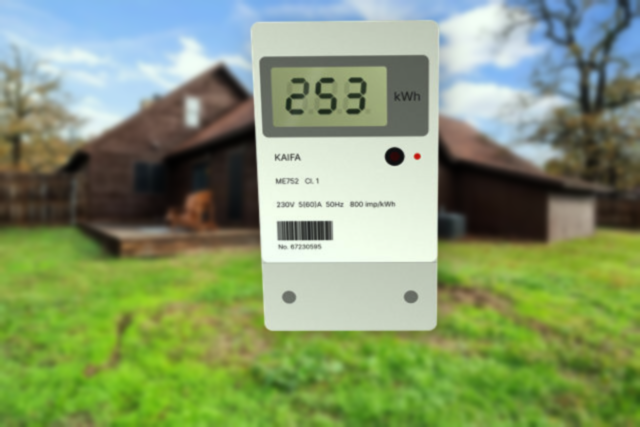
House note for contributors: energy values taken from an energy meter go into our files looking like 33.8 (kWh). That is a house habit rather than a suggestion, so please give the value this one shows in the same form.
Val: 253 (kWh)
